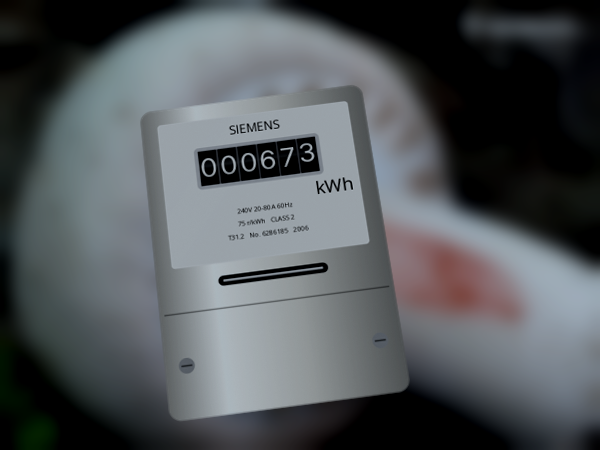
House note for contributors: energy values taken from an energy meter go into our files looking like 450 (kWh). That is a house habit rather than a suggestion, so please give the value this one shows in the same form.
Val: 673 (kWh)
